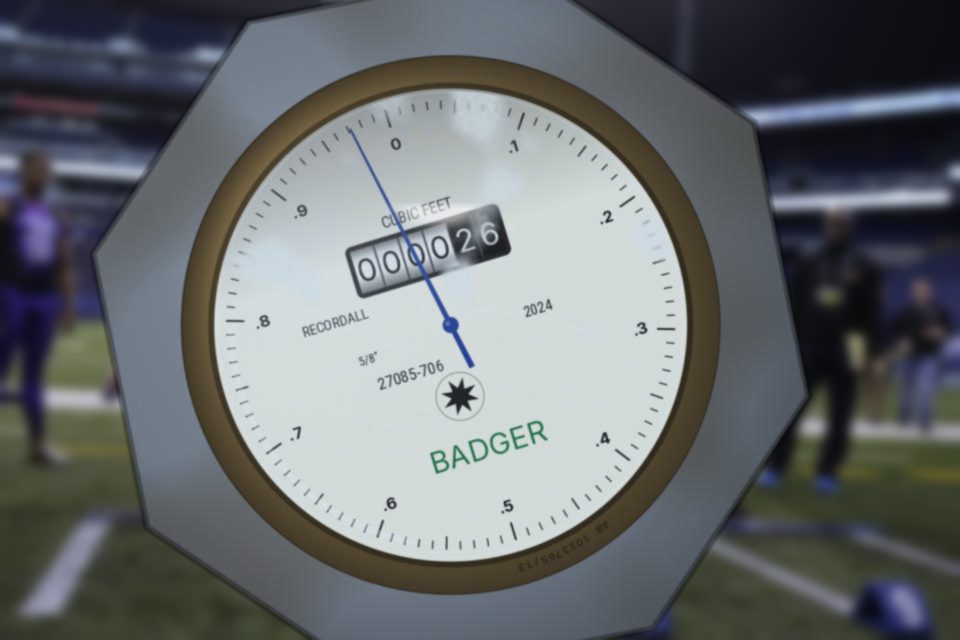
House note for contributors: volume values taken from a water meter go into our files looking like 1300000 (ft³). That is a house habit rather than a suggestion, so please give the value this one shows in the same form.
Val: 25.97 (ft³)
